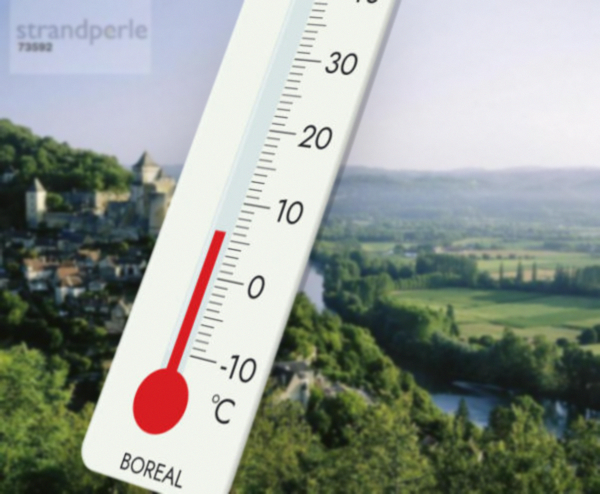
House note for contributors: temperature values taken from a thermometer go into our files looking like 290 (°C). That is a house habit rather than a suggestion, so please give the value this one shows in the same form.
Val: 6 (°C)
